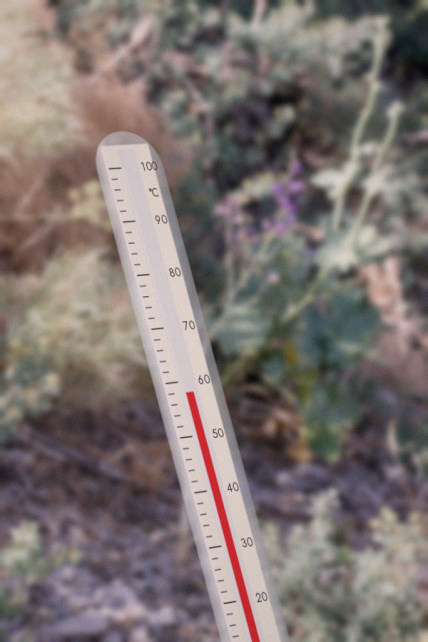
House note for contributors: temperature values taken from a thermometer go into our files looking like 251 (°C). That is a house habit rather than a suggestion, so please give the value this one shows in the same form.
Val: 58 (°C)
